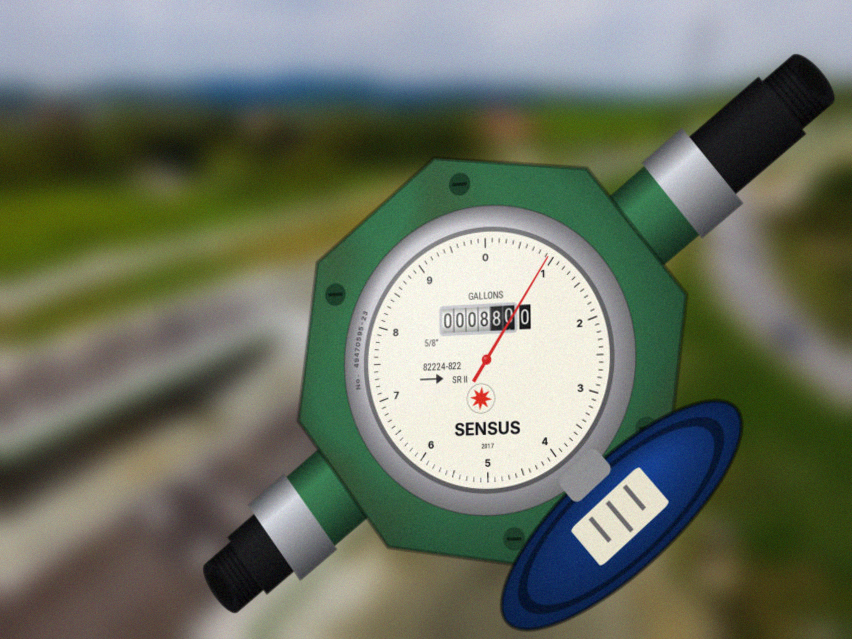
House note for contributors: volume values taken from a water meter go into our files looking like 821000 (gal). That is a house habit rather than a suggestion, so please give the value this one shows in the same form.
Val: 8800.9 (gal)
